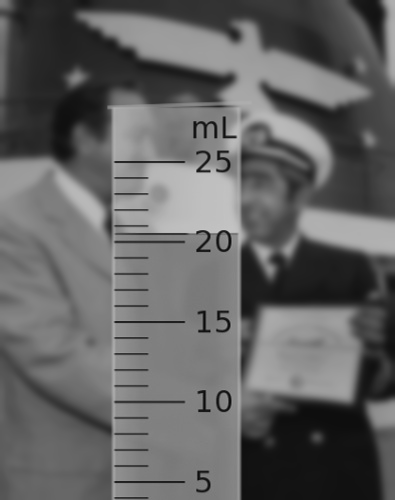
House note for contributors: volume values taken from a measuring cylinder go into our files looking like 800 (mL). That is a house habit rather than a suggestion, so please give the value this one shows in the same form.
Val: 20.5 (mL)
